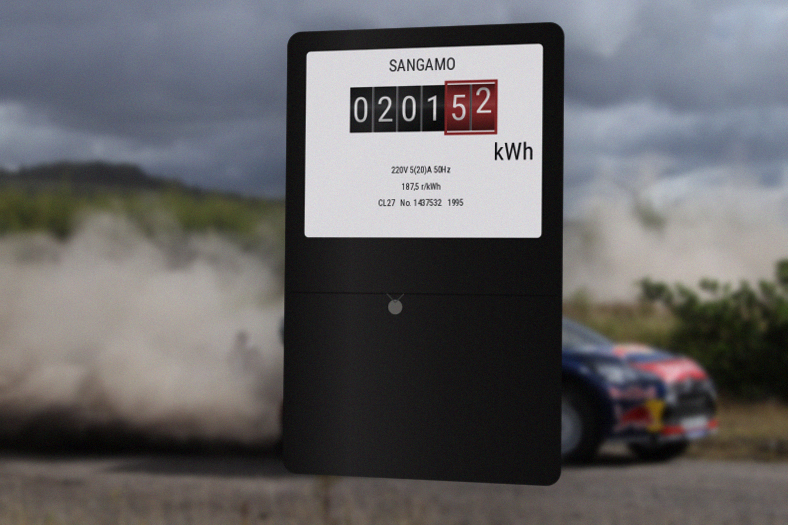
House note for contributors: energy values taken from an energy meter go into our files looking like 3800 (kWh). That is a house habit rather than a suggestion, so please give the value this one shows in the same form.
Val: 201.52 (kWh)
